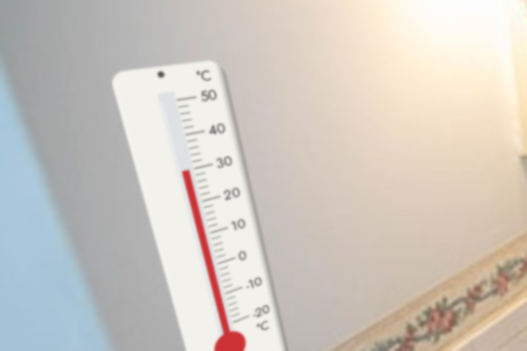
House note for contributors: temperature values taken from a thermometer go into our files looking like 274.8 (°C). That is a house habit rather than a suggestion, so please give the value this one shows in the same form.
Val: 30 (°C)
